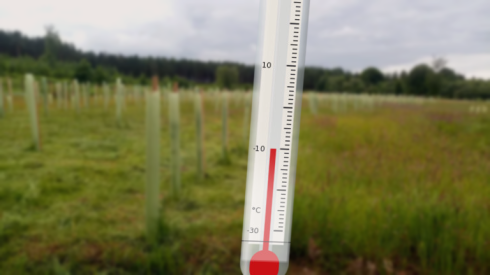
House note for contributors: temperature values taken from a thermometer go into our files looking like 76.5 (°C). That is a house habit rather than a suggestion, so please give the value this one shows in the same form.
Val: -10 (°C)
